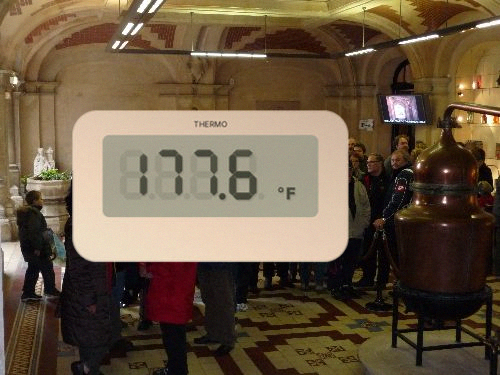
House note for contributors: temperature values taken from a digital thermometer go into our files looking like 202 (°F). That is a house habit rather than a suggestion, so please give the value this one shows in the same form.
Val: 177.6 (°F)
